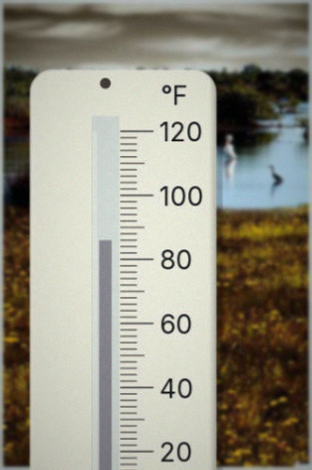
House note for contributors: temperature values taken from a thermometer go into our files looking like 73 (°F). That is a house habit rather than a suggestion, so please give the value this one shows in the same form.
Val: 86 (°F)
